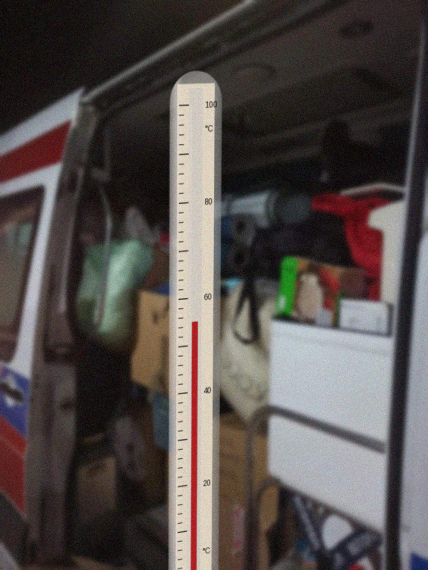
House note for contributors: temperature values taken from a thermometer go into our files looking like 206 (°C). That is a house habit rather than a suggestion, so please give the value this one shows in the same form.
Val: 55 (°C)
